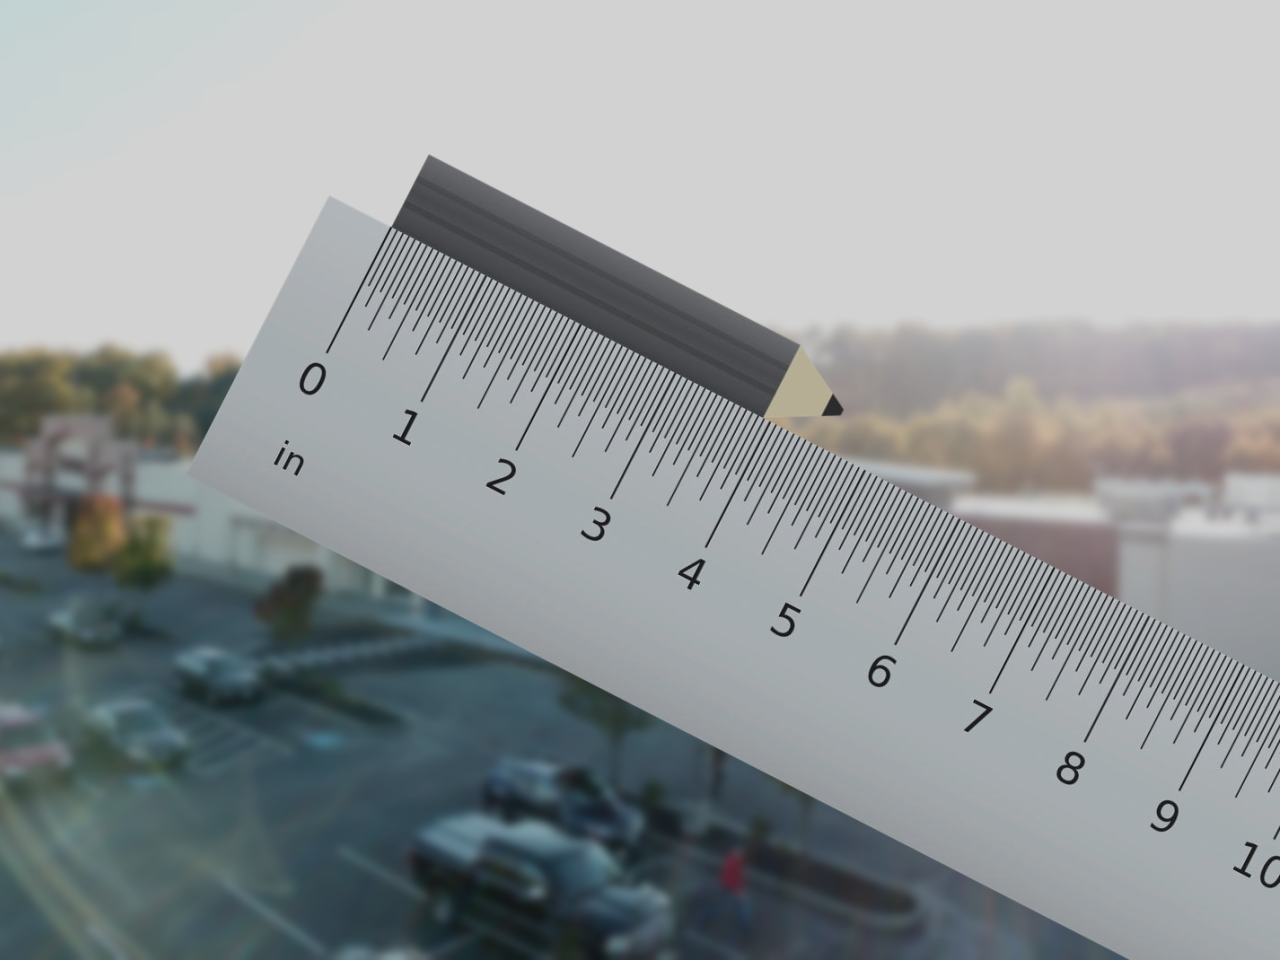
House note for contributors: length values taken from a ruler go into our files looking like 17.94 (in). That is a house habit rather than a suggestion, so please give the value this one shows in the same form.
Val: 4.5625 (in)
